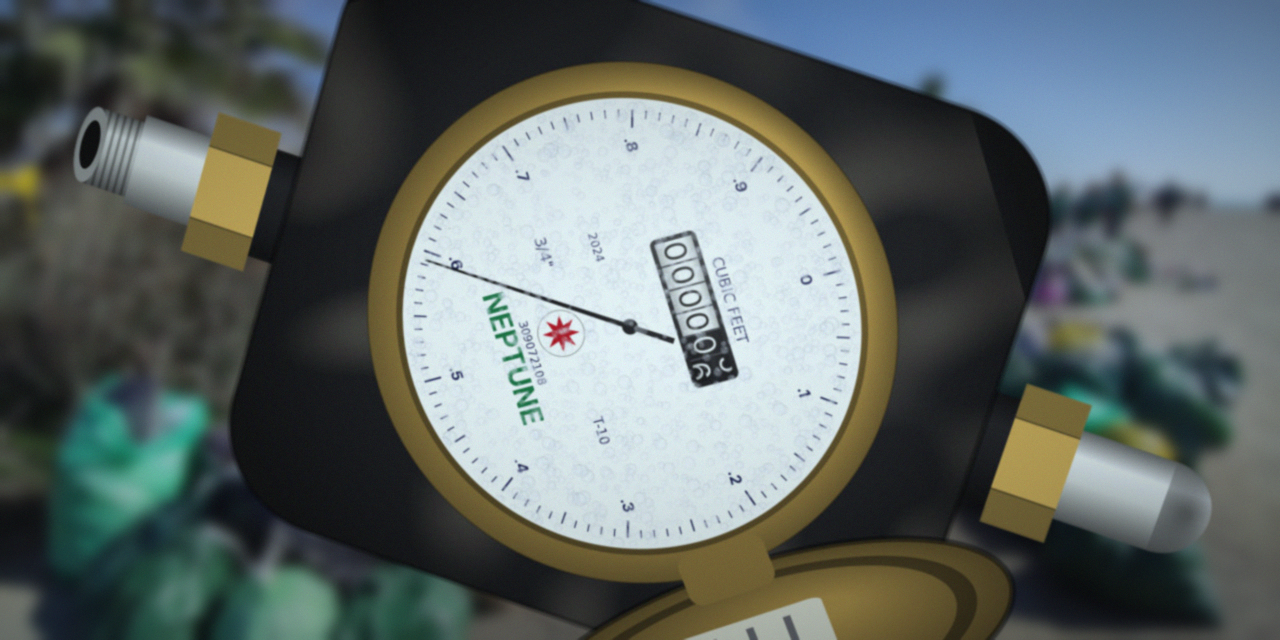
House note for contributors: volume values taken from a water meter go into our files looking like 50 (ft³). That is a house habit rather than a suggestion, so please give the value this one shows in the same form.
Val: 5.59 (ft³)
